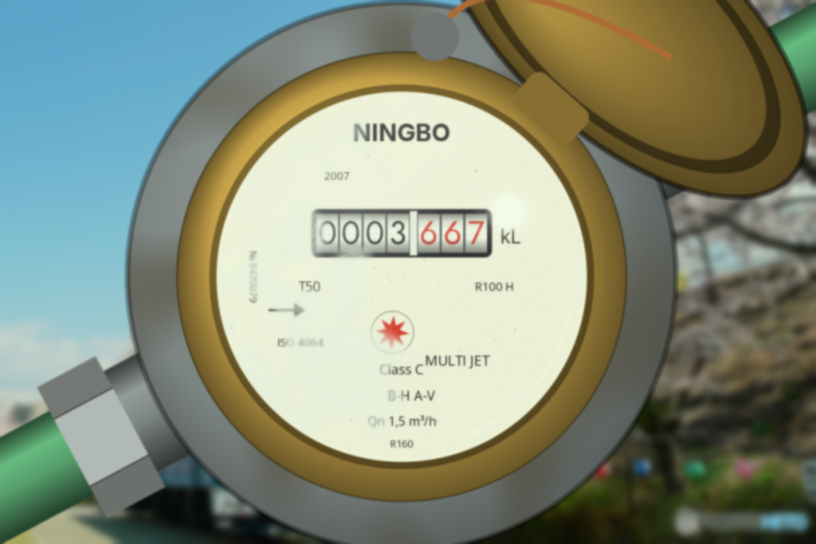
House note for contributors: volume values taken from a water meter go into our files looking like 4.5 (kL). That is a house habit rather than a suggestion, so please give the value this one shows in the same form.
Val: 3.667 (kL)
